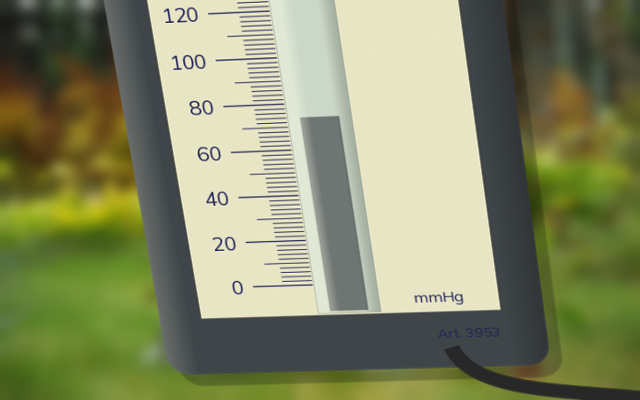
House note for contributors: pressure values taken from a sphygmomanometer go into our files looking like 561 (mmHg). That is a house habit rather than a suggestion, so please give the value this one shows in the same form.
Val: 74 (mmHg)
